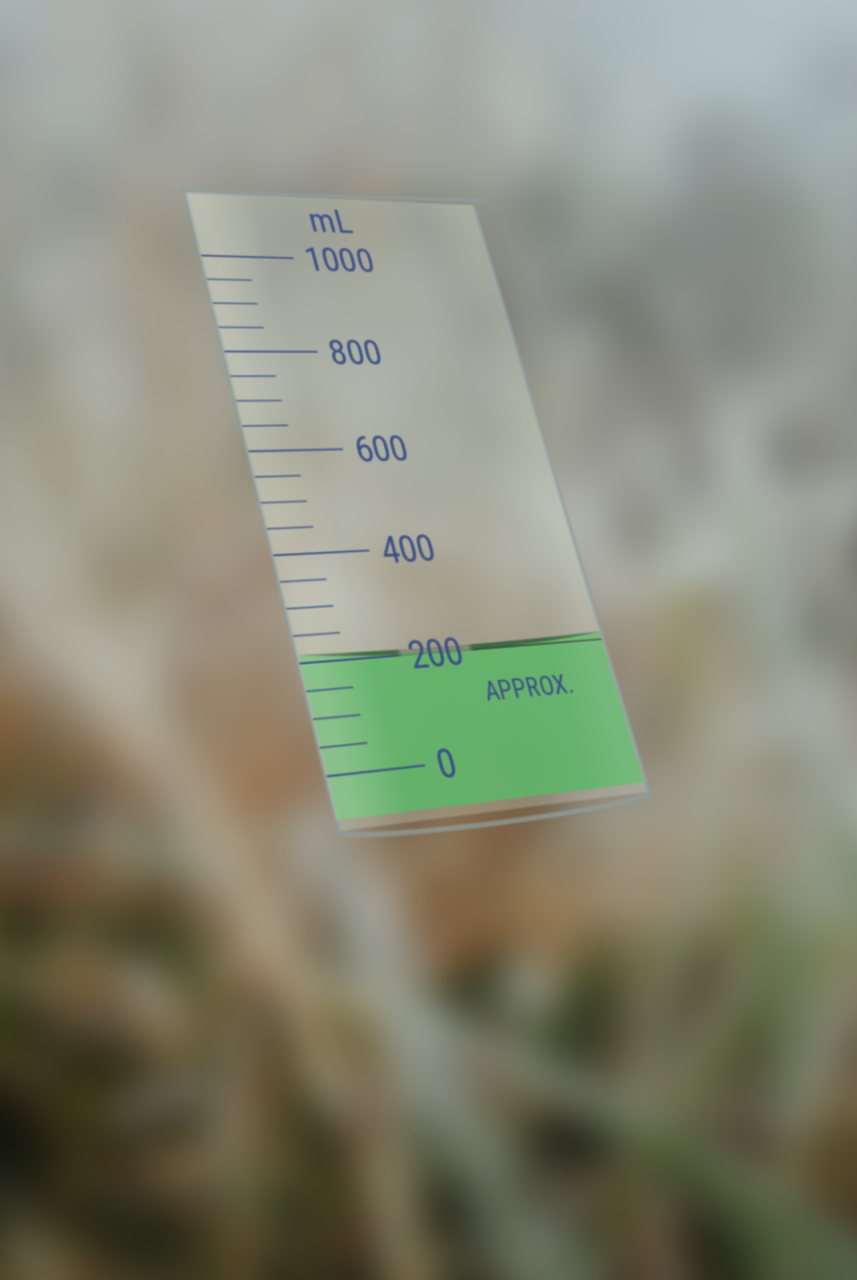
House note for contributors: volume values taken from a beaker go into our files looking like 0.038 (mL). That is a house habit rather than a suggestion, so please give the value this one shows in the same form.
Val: 200 (mL)
